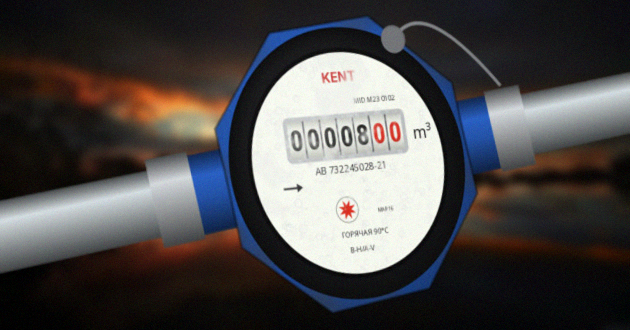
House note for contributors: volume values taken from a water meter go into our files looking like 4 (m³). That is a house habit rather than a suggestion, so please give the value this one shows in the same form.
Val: 8.00 (m³)
